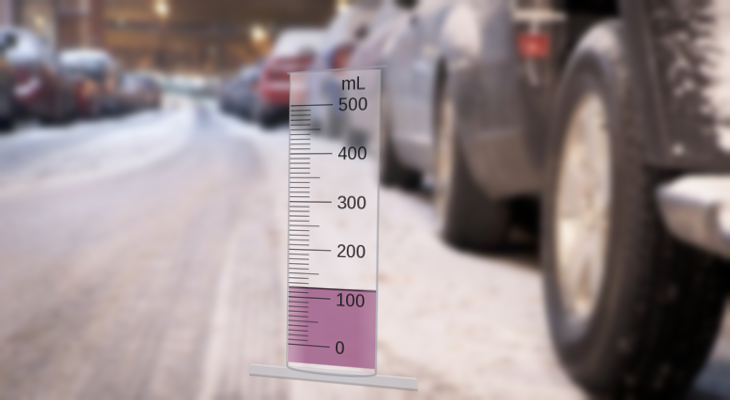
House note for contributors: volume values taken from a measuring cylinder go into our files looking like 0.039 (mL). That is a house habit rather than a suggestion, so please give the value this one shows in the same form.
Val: 120 (mL)
